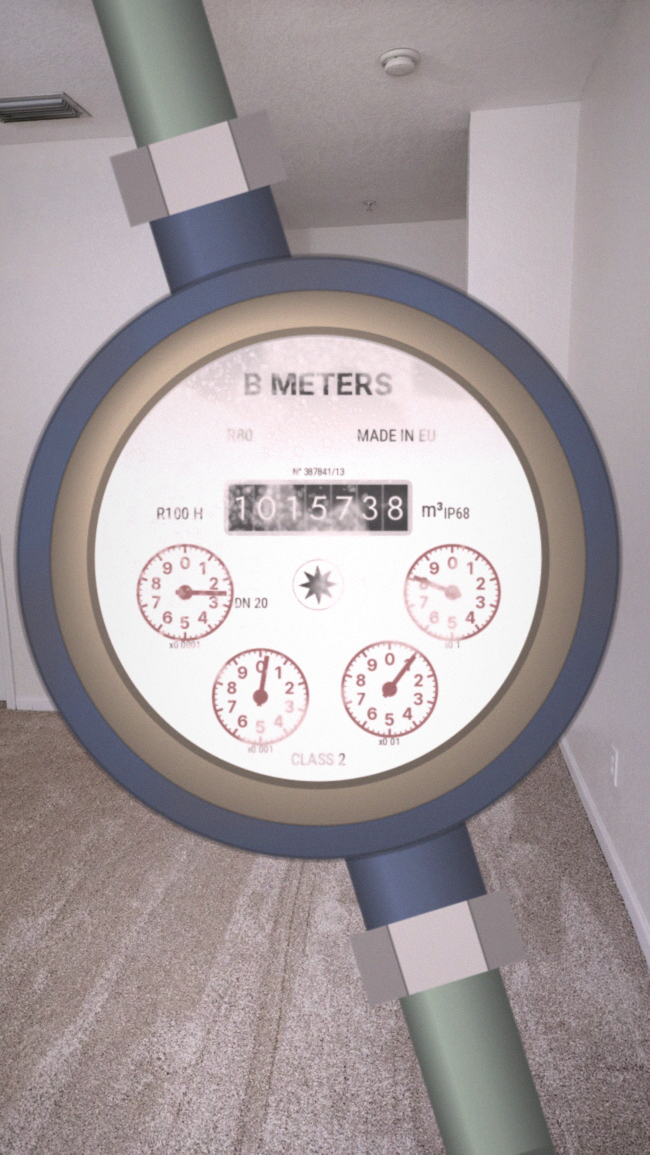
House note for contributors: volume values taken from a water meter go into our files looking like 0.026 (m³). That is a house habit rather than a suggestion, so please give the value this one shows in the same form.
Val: 1015738.8102 (m³)
